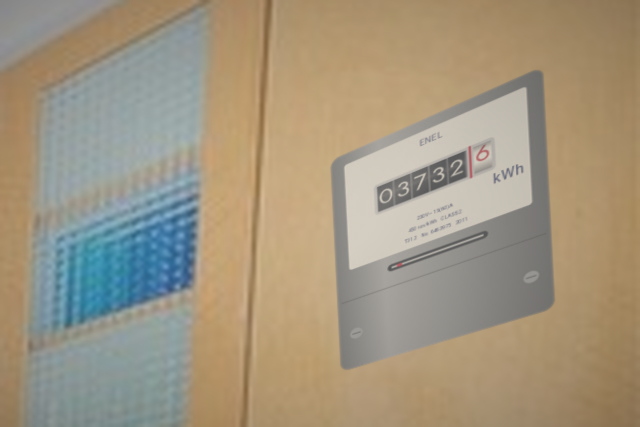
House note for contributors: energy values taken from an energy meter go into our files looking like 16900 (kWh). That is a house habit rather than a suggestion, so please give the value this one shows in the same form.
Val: 3732.6 (kWh)
